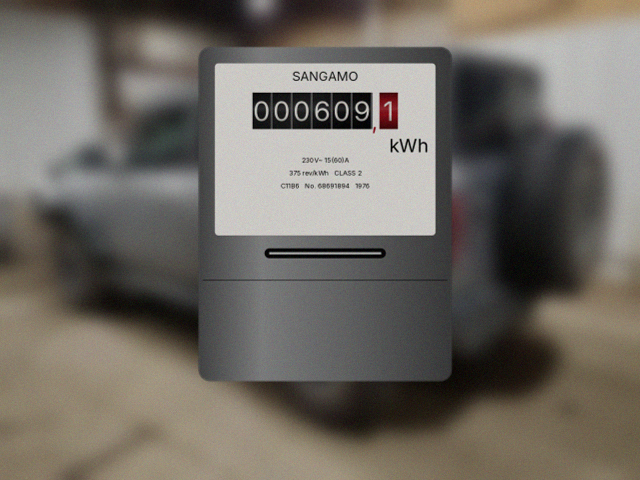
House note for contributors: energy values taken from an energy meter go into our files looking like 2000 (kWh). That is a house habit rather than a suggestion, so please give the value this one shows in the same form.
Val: 609.1 (kWh)
